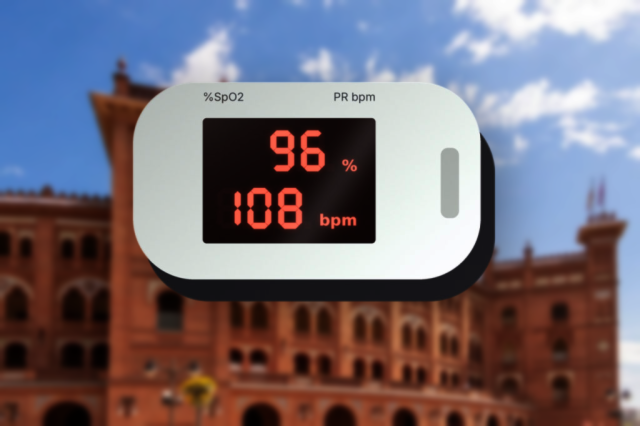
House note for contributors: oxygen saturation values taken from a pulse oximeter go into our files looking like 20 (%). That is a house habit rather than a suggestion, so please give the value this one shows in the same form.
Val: 96 (%)
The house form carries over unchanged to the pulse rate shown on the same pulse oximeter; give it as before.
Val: 108 (bpm)
